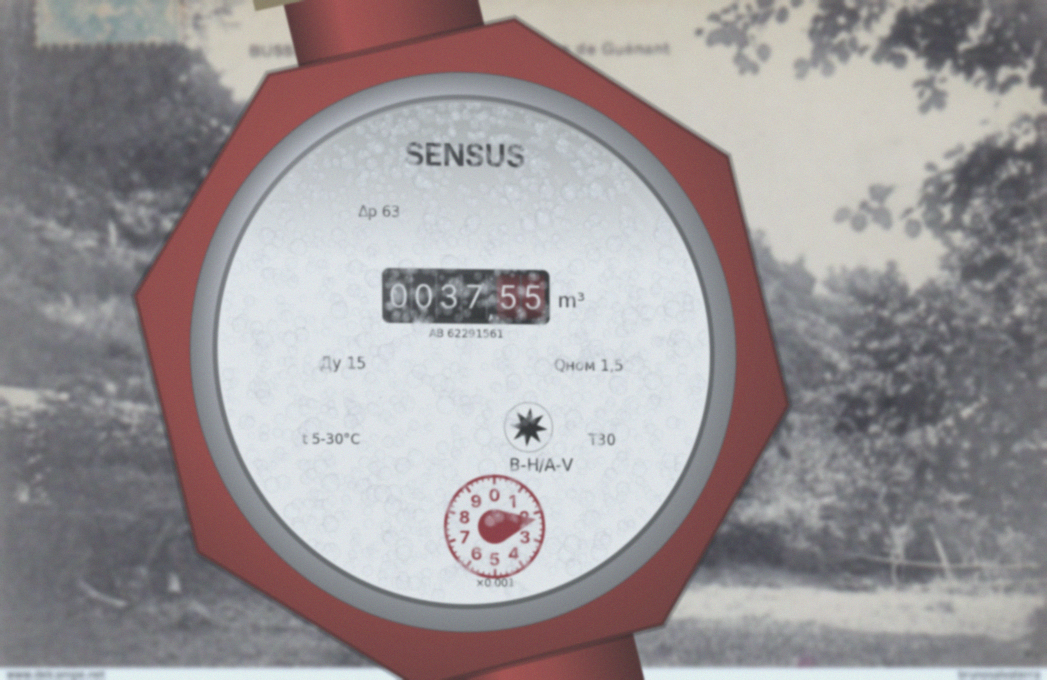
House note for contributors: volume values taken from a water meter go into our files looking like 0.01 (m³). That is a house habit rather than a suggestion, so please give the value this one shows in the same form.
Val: 37.552 (m³)
